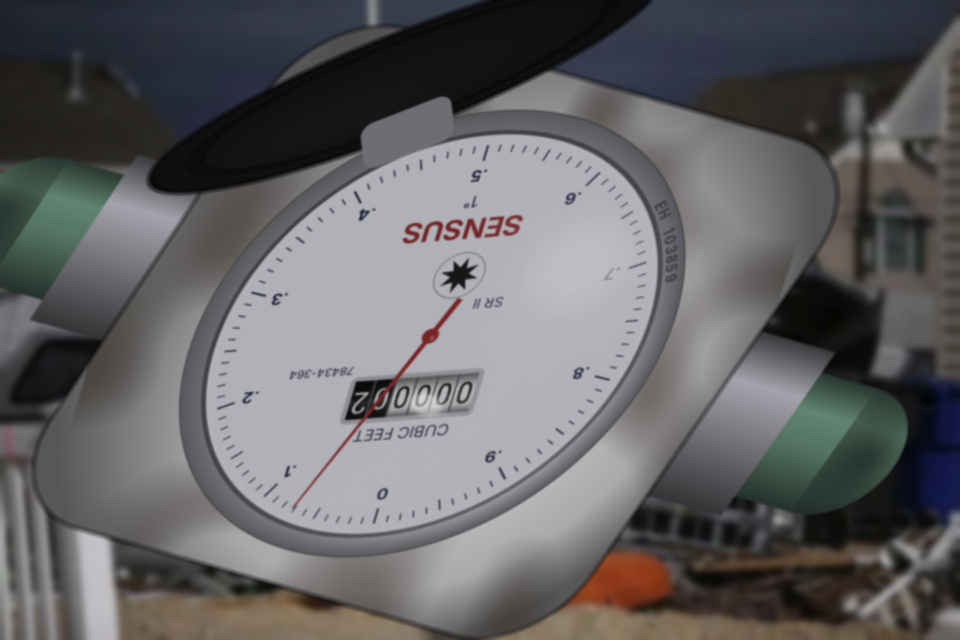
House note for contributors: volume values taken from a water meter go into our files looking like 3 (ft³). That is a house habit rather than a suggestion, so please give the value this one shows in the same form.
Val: 2.07 (ft³)
